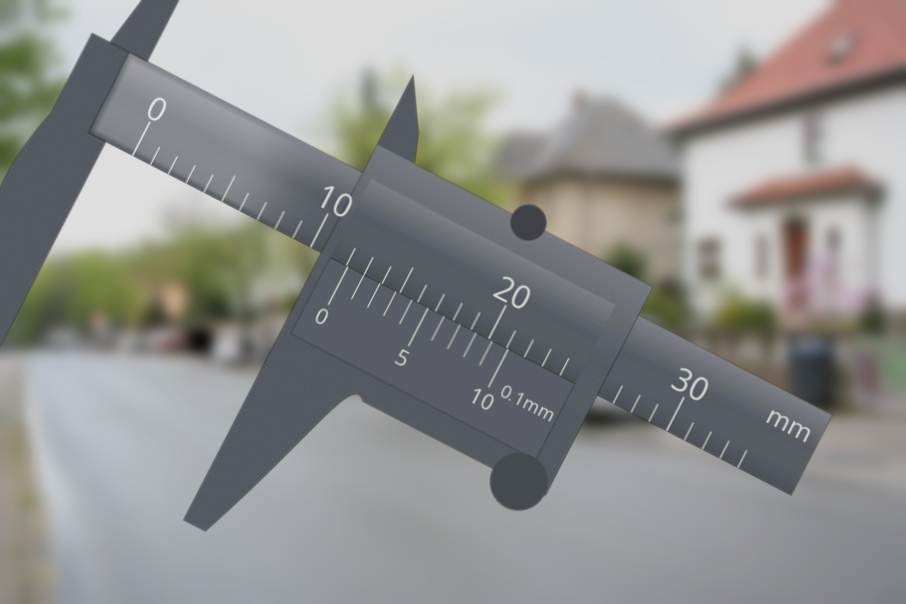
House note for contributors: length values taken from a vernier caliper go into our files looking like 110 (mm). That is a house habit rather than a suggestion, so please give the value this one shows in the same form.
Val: 12.1 (mm)
